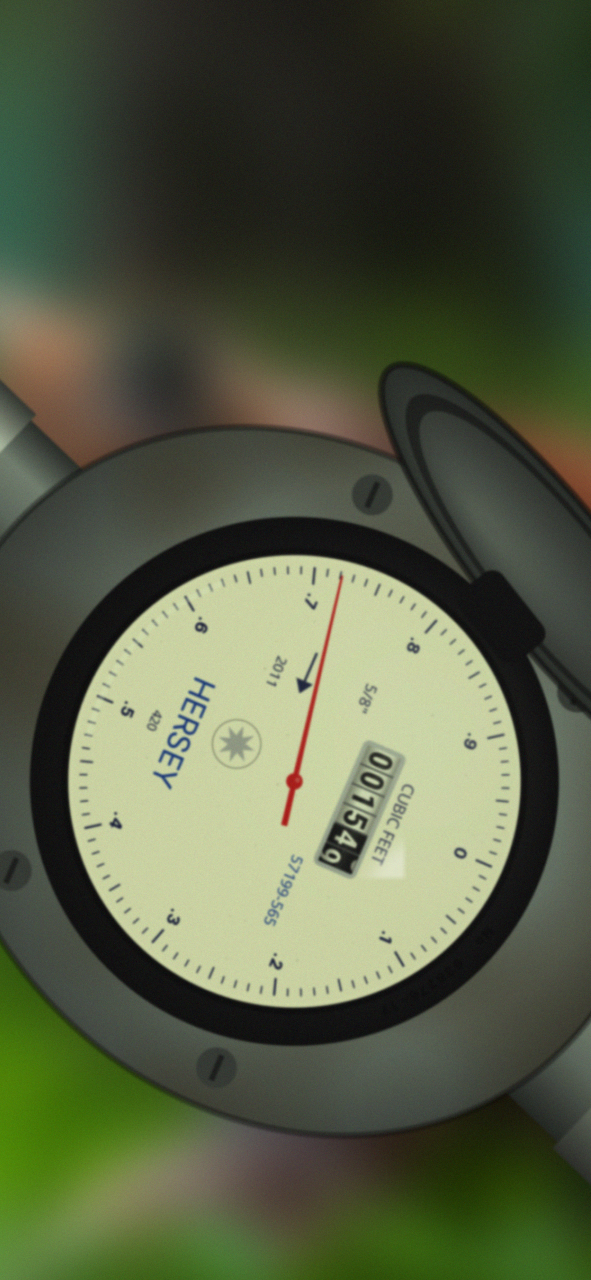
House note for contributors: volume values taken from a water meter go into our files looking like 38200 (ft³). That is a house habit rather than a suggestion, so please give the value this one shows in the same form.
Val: 1548.72 (ft³)
